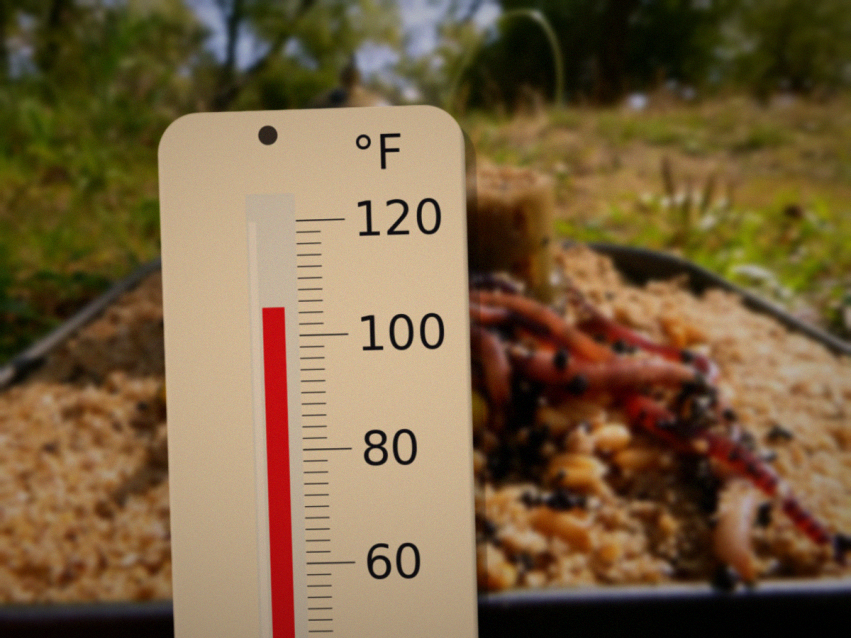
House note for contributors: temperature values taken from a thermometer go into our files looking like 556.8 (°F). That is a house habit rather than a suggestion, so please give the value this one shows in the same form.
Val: 105 (°F)
